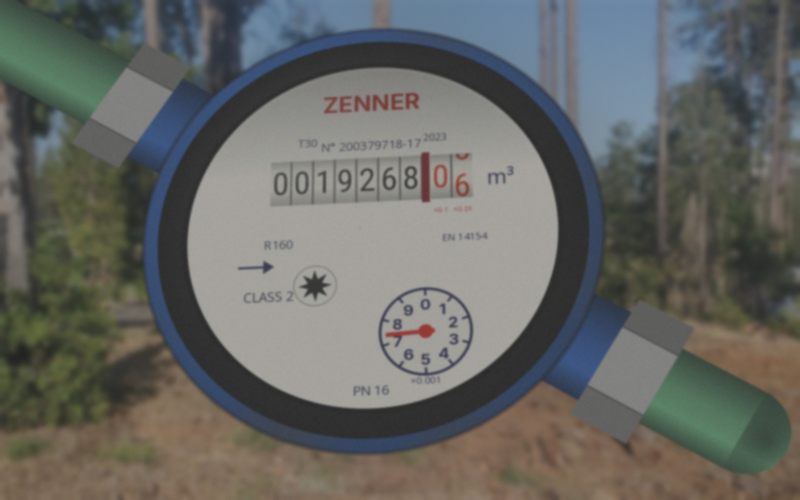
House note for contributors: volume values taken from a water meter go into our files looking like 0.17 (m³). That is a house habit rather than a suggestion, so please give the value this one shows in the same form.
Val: 19268.057 (m³)
